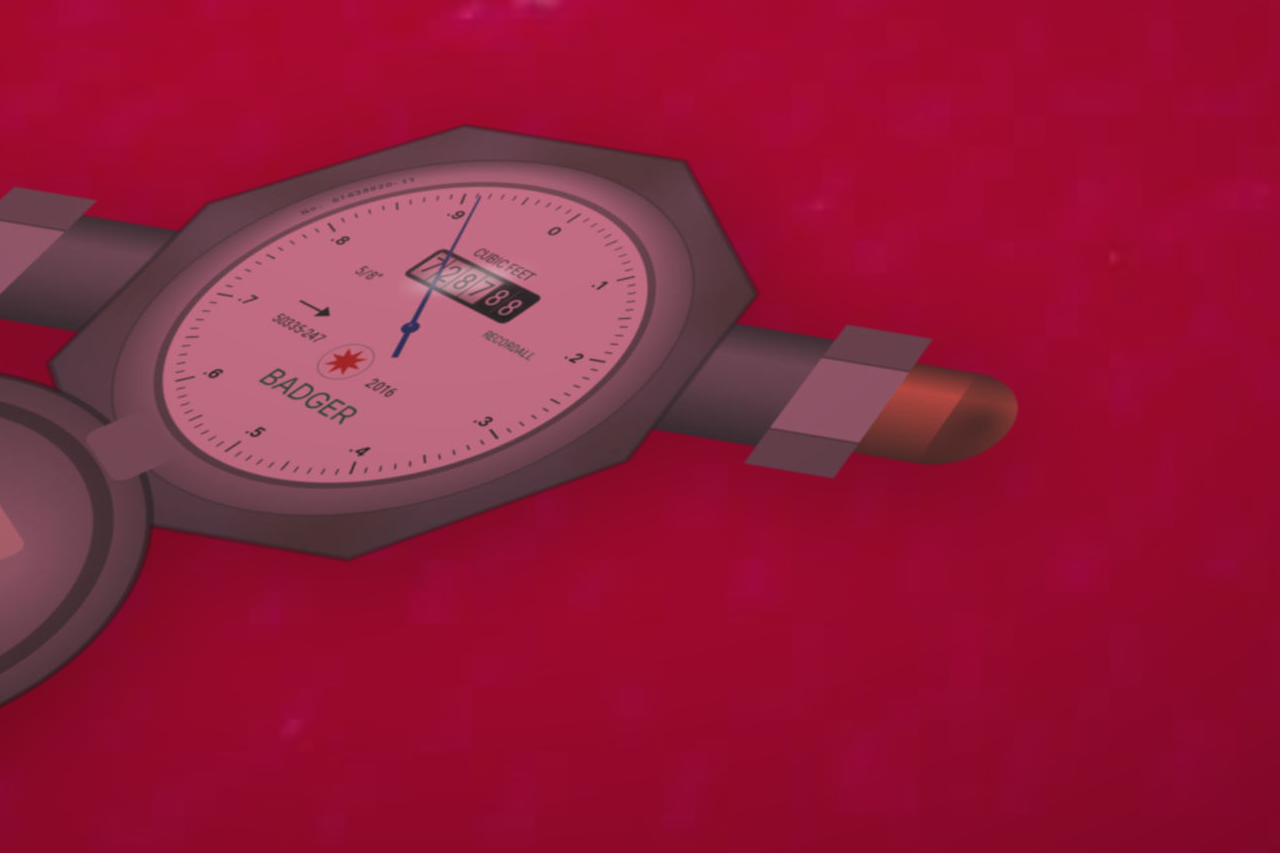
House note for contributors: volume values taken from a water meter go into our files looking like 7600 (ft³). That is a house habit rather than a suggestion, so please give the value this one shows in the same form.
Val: 728787.91 (ft³)
